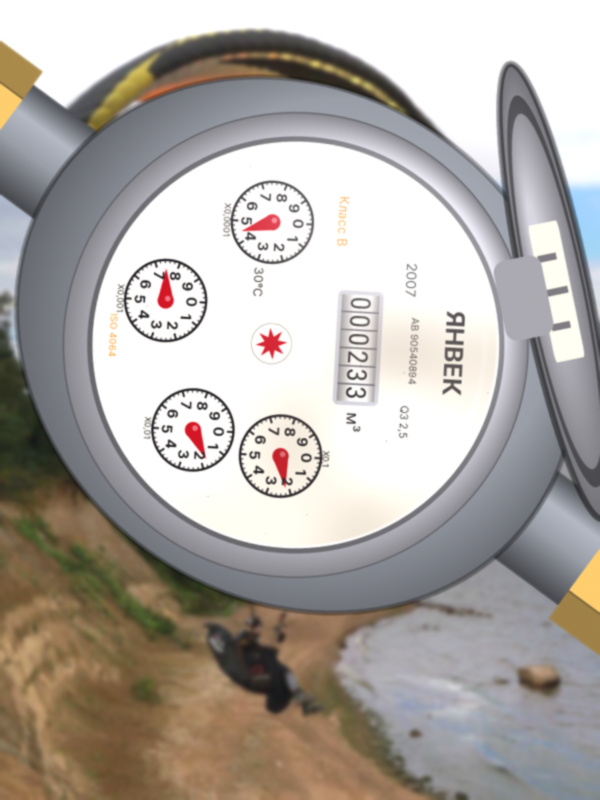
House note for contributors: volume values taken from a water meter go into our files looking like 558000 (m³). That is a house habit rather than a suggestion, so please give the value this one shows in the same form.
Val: 233.2174 (m³)
